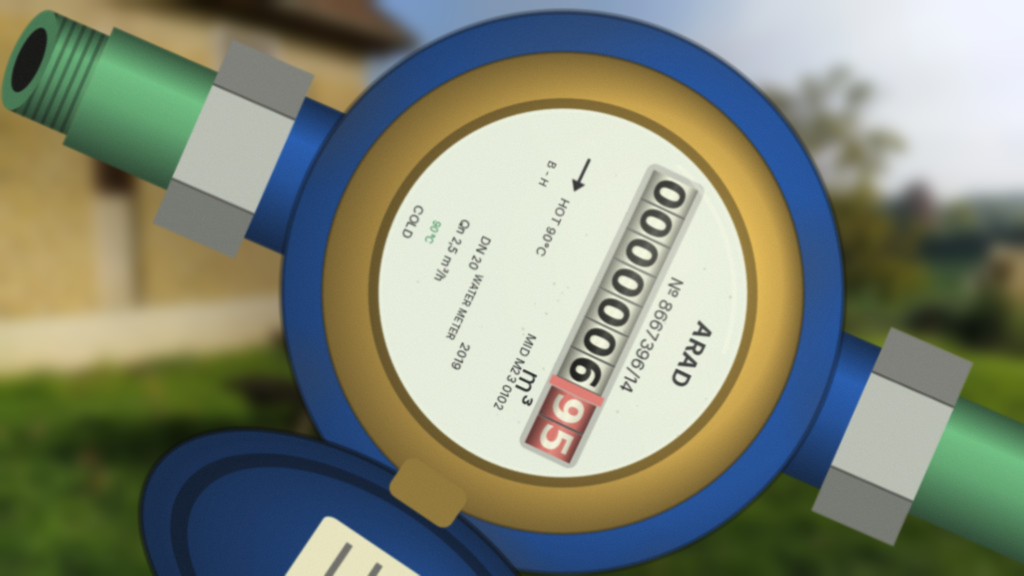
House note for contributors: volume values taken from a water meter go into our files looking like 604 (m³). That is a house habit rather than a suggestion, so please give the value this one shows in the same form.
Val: 6.95 (m³)
